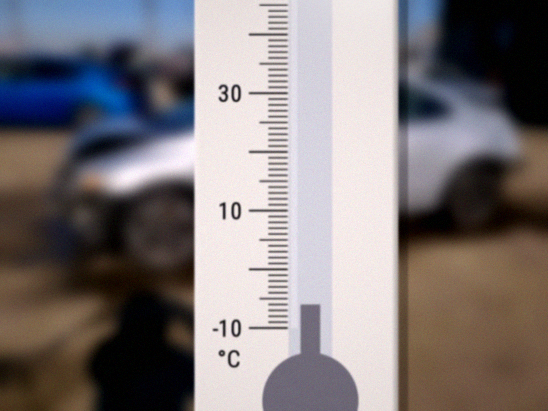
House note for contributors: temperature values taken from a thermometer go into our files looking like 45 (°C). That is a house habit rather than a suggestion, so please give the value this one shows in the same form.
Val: -6 (°C)
